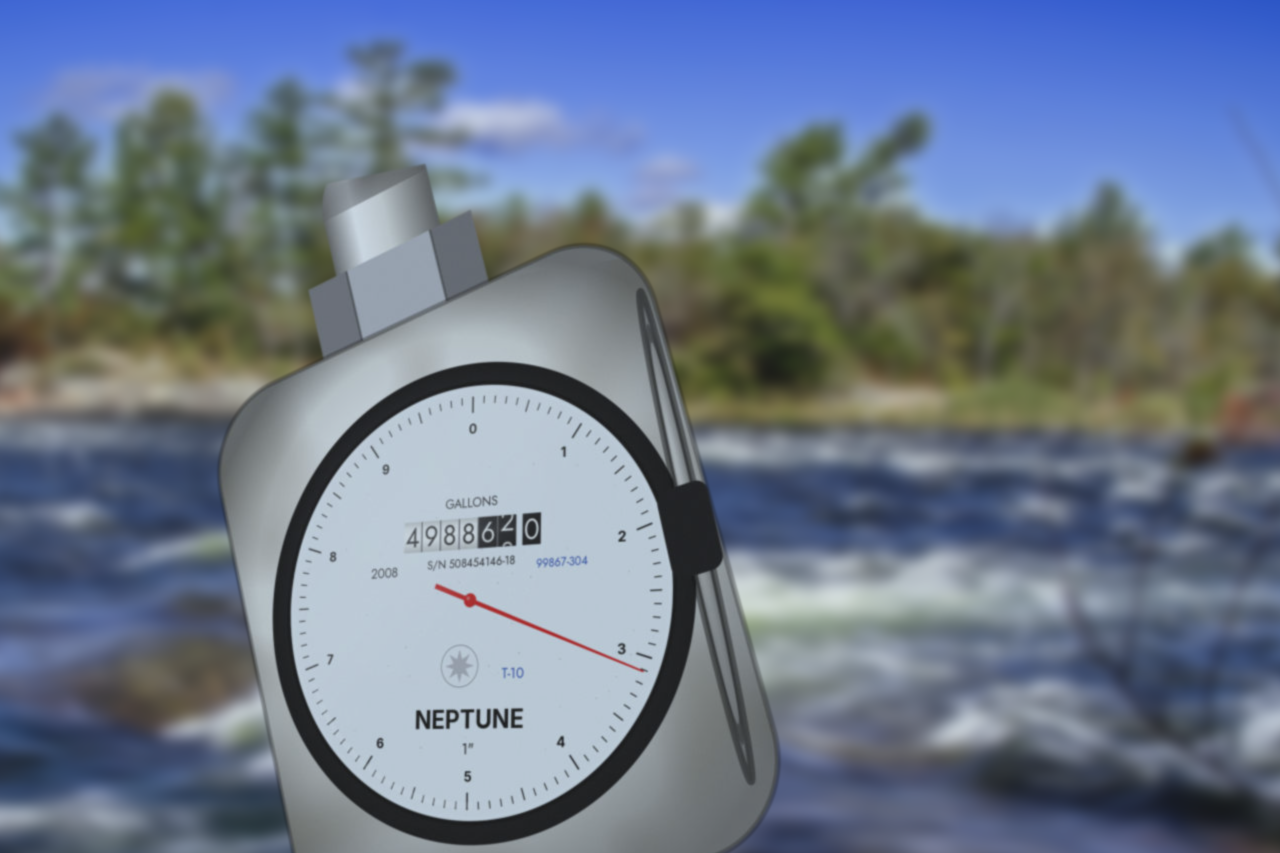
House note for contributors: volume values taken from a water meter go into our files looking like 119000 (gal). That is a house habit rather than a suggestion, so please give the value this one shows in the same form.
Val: 4988623.1 (gal)
